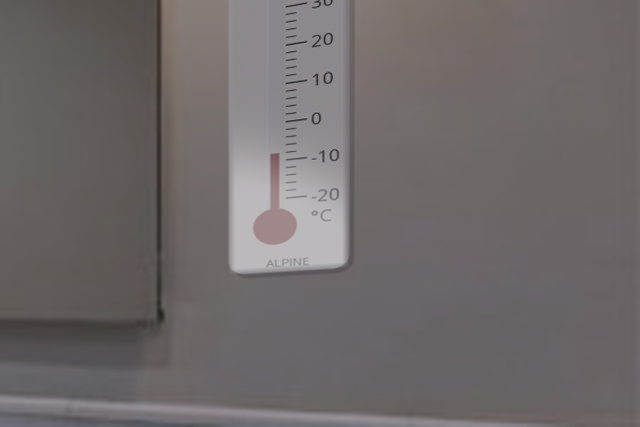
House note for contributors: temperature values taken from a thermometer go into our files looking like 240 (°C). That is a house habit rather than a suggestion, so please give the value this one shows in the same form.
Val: -8 (°C)
